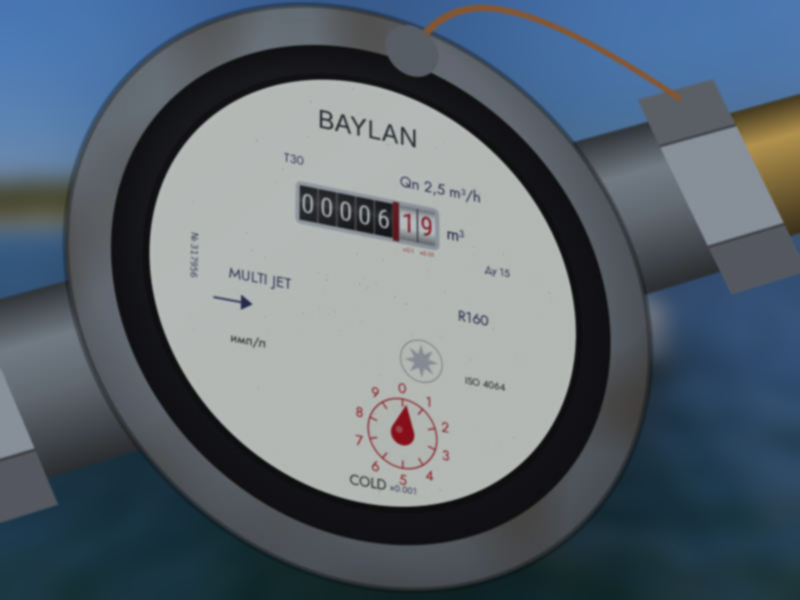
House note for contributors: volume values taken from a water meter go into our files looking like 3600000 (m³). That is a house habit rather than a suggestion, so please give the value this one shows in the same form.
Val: 6.190 (m³)
